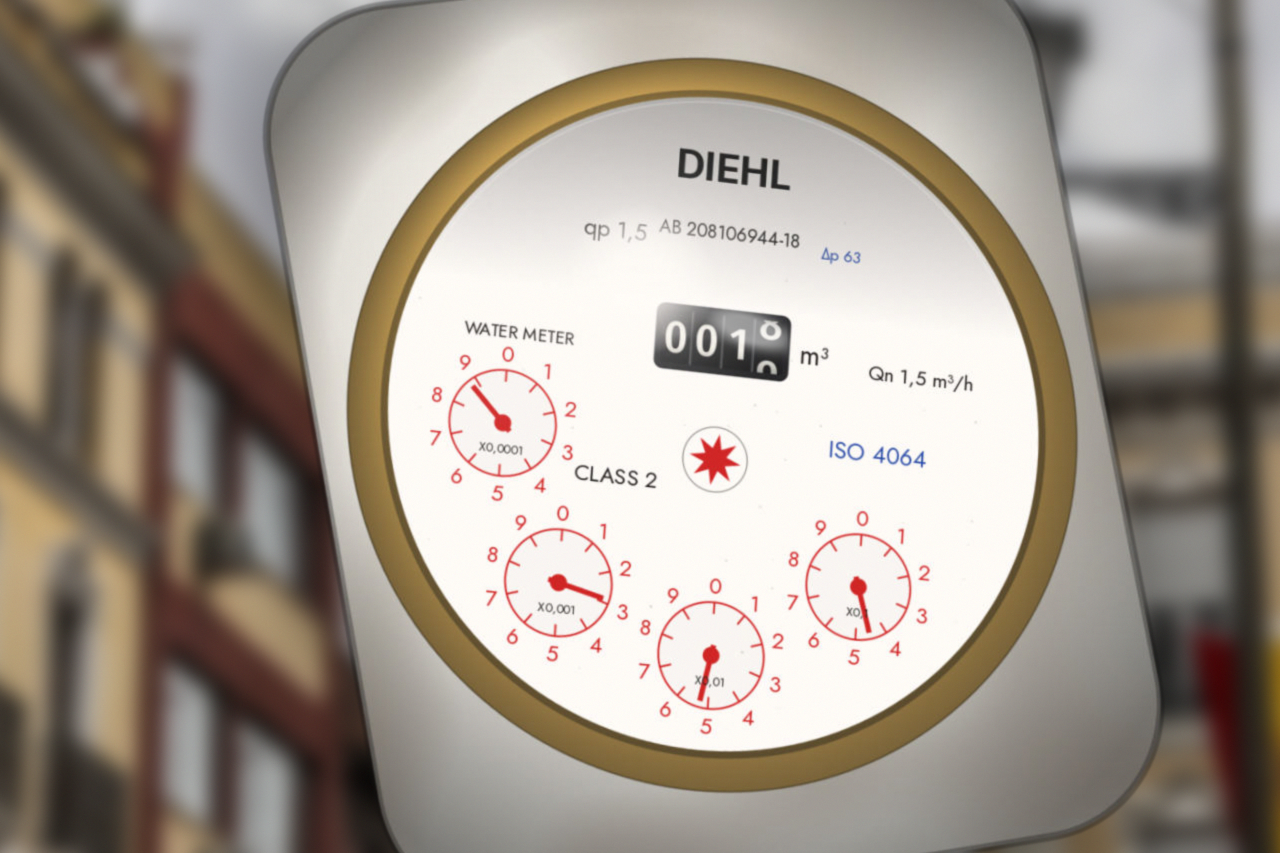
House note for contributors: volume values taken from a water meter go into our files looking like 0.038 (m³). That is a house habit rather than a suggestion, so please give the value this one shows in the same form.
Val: 18.4528 (m³)
